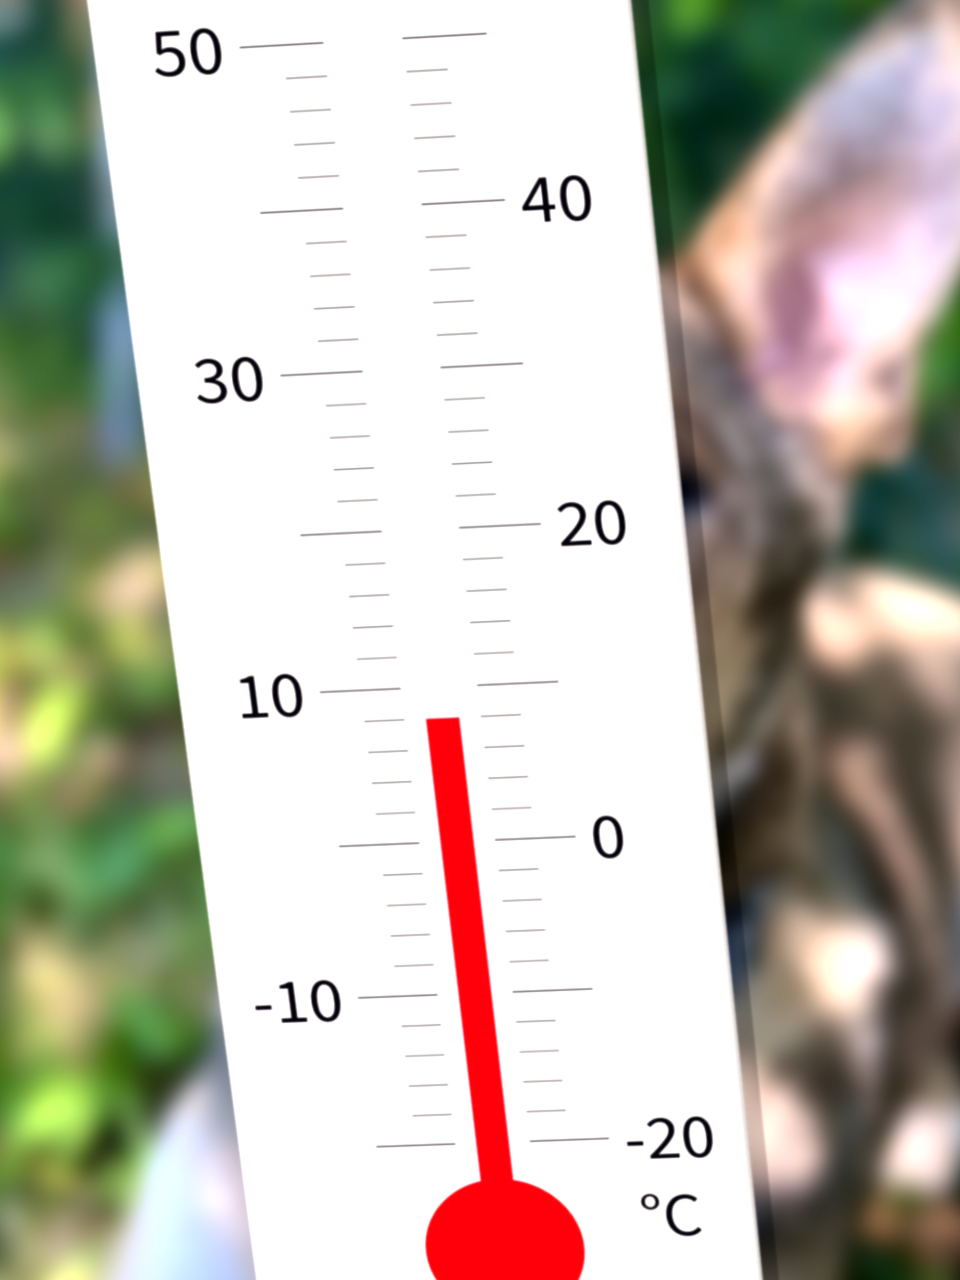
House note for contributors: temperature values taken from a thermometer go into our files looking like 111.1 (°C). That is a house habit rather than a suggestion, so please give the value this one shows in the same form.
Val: 8 (°C)
